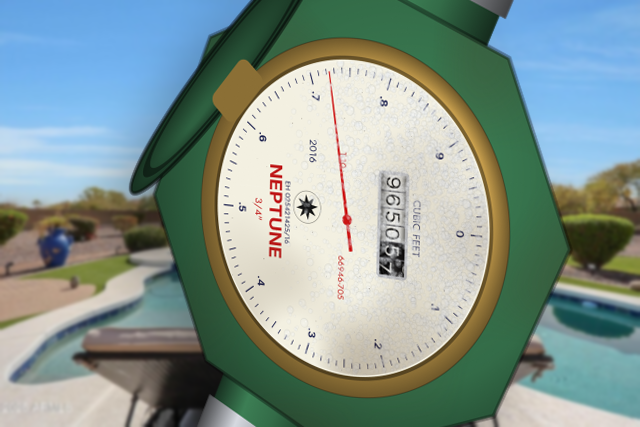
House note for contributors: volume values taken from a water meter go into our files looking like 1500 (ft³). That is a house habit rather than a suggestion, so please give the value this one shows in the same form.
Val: 965056.72 (ft³)
